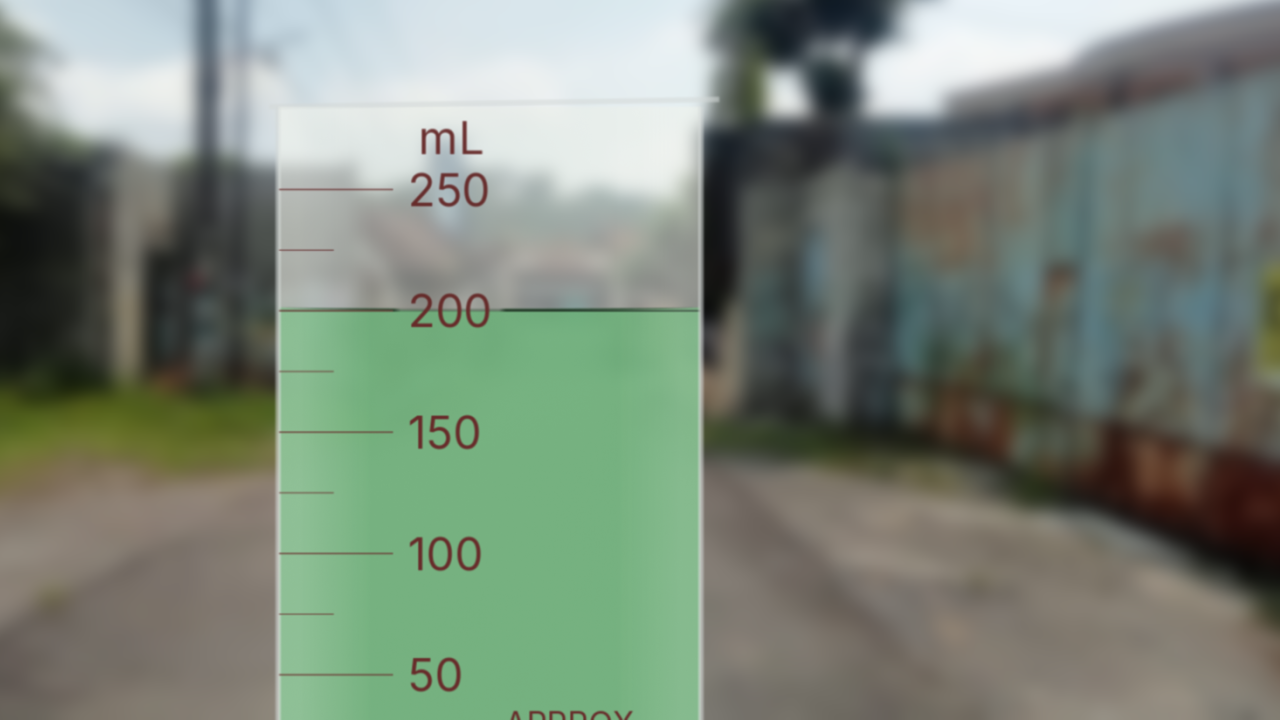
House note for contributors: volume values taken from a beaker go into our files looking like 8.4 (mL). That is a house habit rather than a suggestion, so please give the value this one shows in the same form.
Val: 200 (mL)
